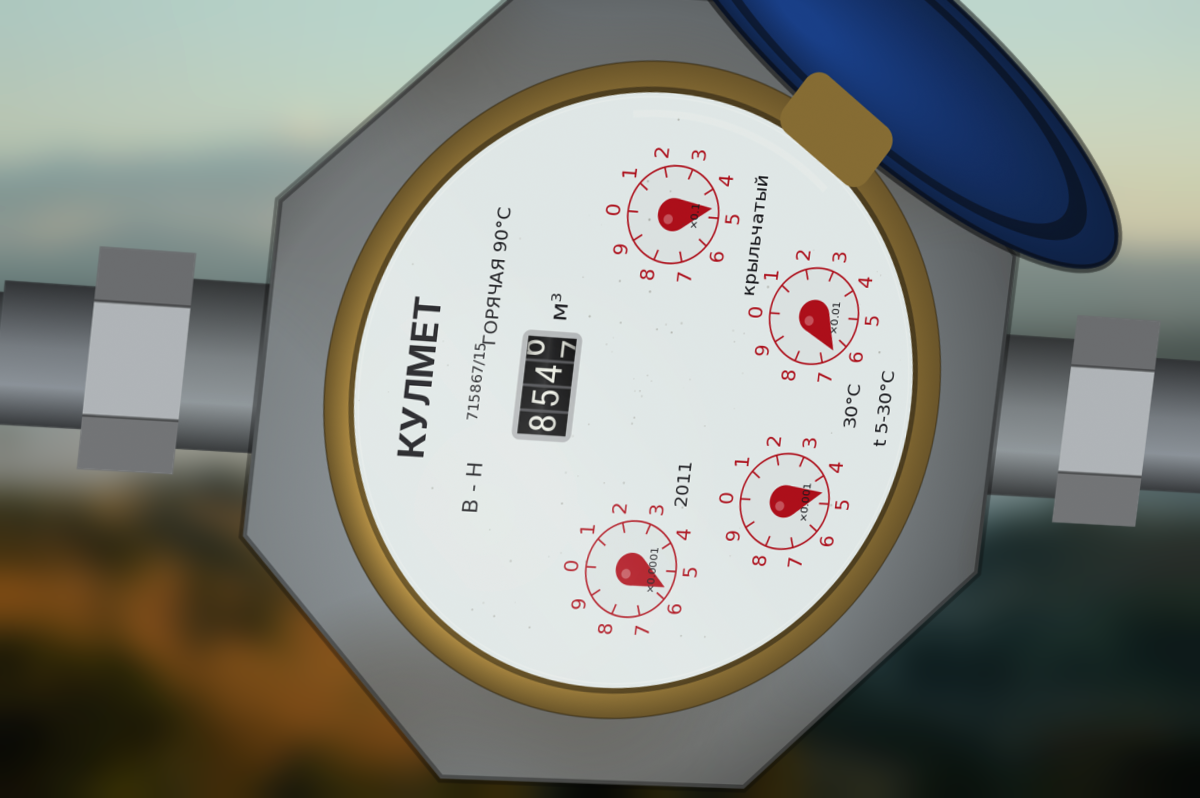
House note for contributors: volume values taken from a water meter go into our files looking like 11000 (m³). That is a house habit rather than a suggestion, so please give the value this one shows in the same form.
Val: 8546.4645 (m³)
